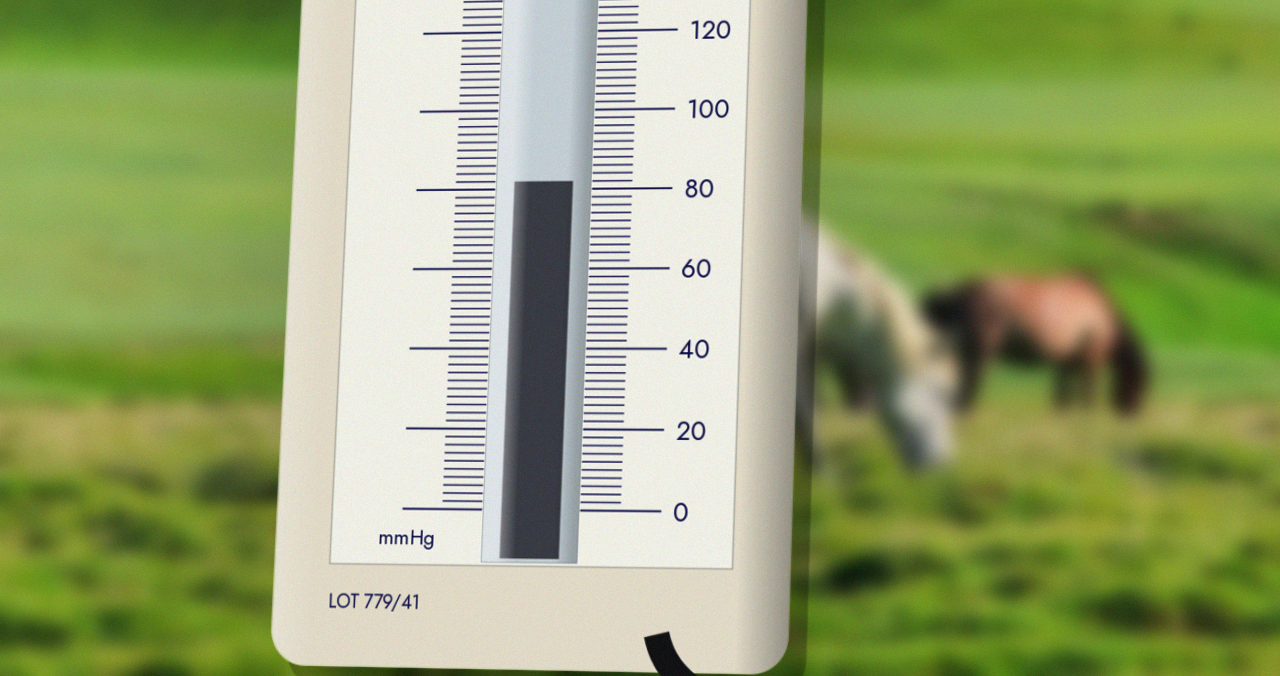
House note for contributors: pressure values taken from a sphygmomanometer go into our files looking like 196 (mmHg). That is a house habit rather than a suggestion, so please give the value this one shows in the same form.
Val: 82 (mmHg)
